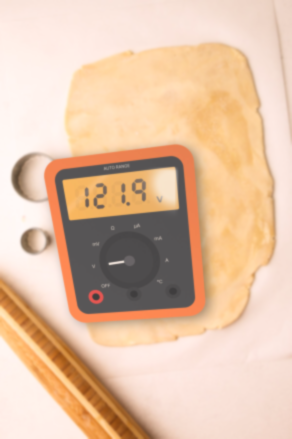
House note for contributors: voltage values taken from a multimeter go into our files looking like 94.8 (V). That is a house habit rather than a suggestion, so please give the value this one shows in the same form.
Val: 121.9 (V)
